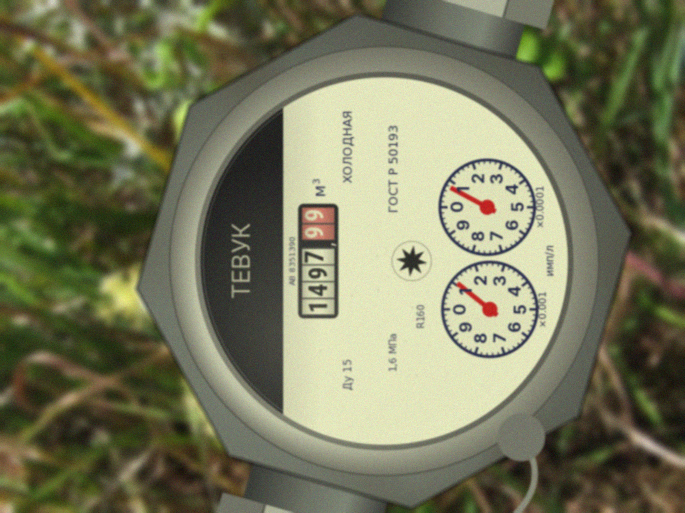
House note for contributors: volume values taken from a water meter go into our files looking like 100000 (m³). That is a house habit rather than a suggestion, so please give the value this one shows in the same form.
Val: 1497.9910 (m³)
